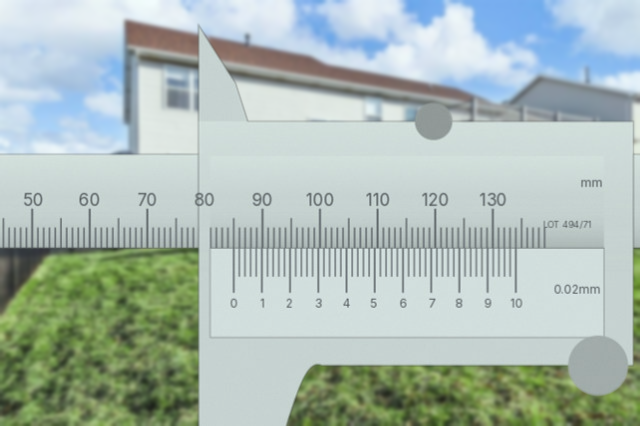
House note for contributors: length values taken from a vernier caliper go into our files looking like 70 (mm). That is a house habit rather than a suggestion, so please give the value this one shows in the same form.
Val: 85.0 (mm)
